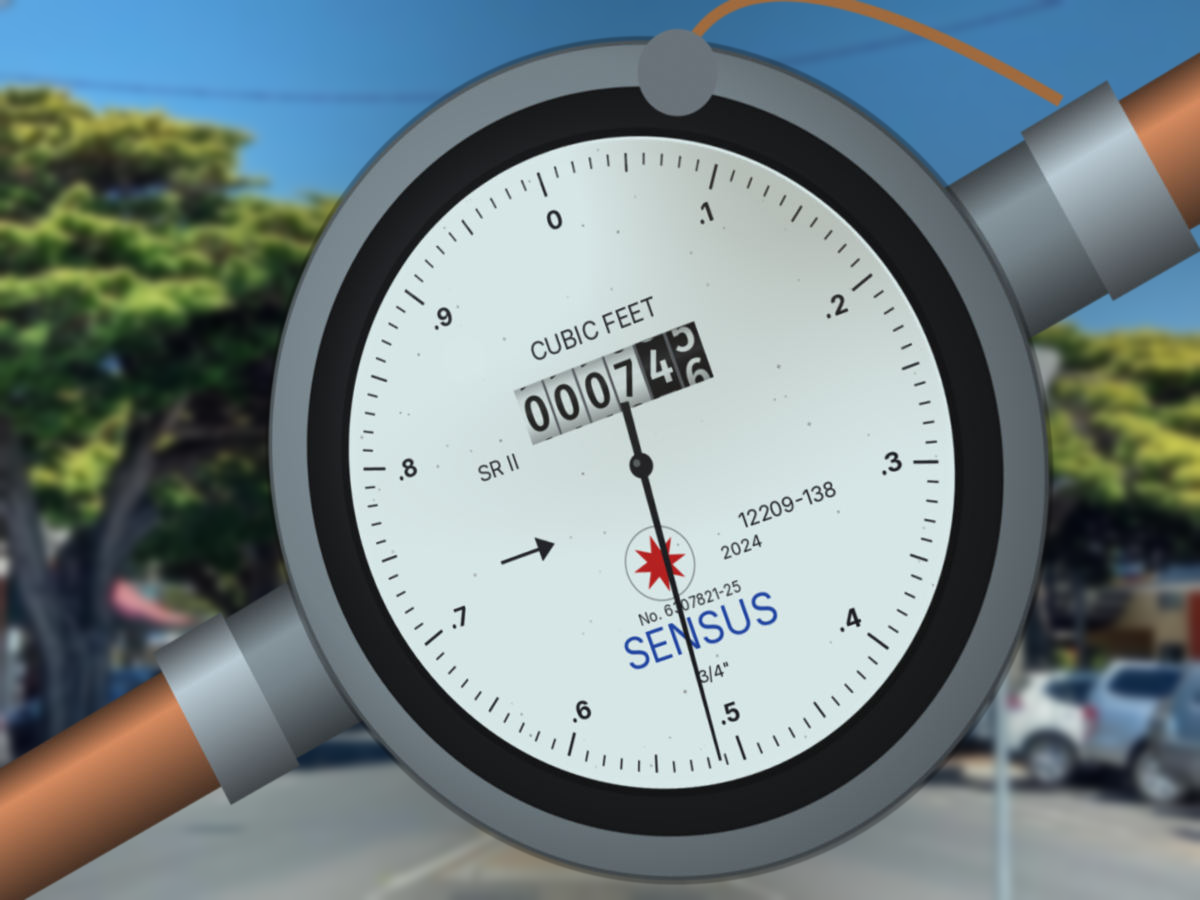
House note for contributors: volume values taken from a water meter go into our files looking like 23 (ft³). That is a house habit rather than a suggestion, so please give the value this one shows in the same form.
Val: 745.51 (ft³)
